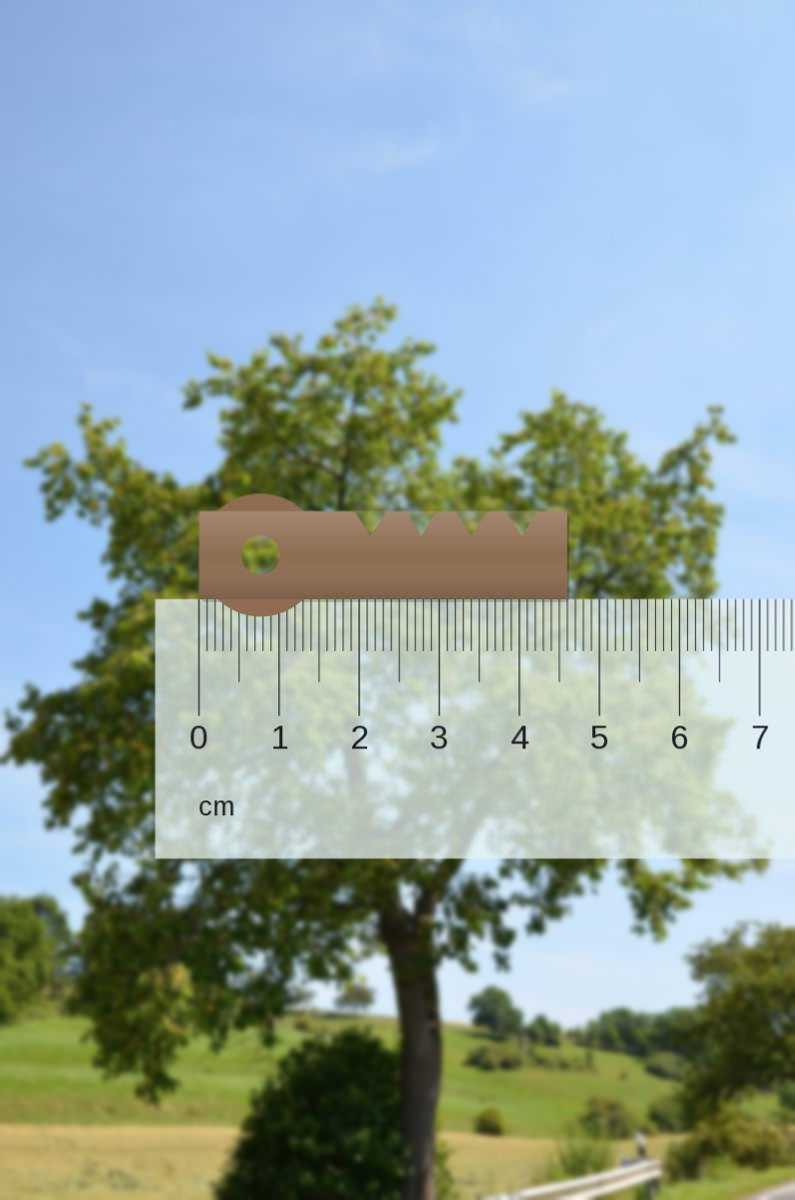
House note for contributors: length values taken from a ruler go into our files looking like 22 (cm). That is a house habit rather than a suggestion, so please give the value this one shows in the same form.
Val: 4.6 (cm)
